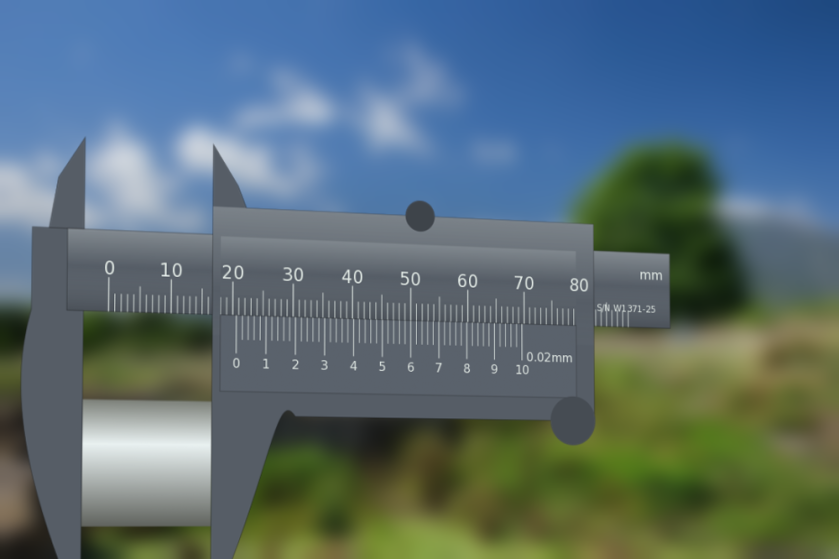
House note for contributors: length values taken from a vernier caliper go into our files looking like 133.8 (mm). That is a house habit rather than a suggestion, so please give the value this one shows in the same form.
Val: 20.6 (mm)
